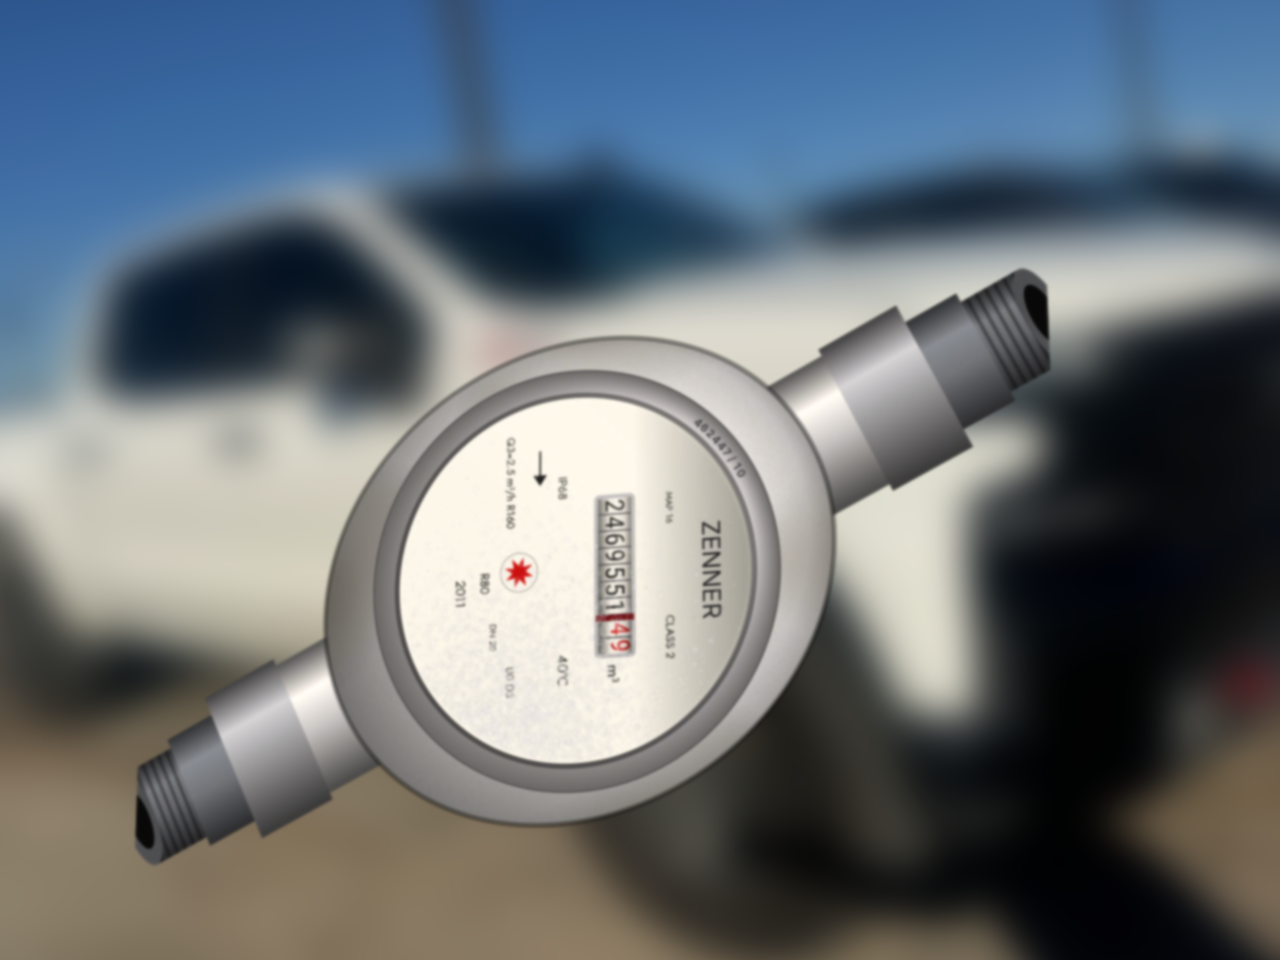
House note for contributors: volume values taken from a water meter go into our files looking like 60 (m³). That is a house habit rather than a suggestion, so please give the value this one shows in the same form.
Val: 2469551.49 (m³)
